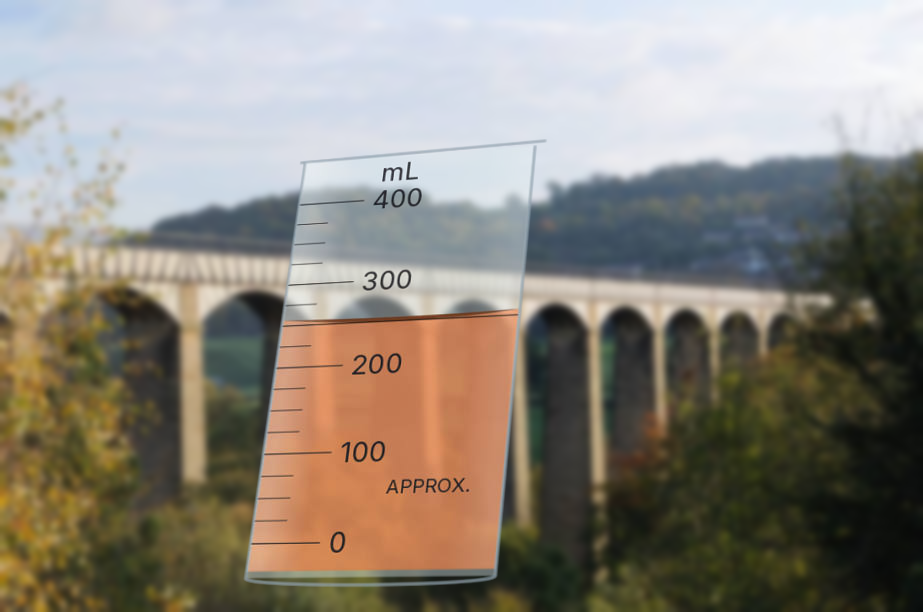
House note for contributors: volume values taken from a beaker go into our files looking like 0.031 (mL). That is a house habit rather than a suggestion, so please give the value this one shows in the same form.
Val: 250 (mL)
